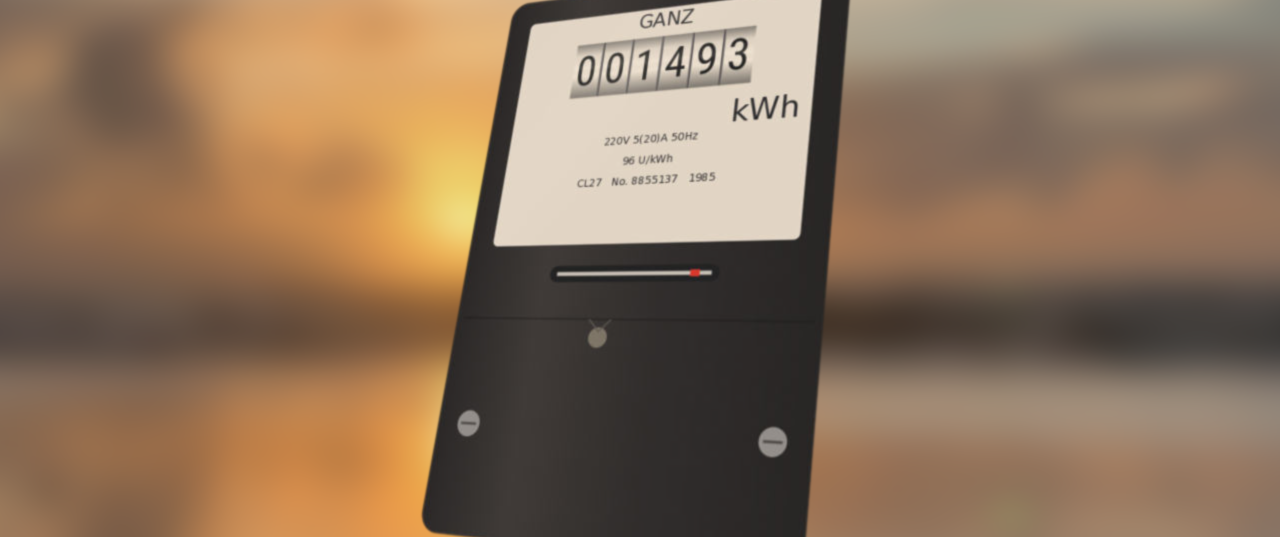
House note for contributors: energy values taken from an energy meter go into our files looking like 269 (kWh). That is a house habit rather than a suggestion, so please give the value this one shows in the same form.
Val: 1493 (kWh)
